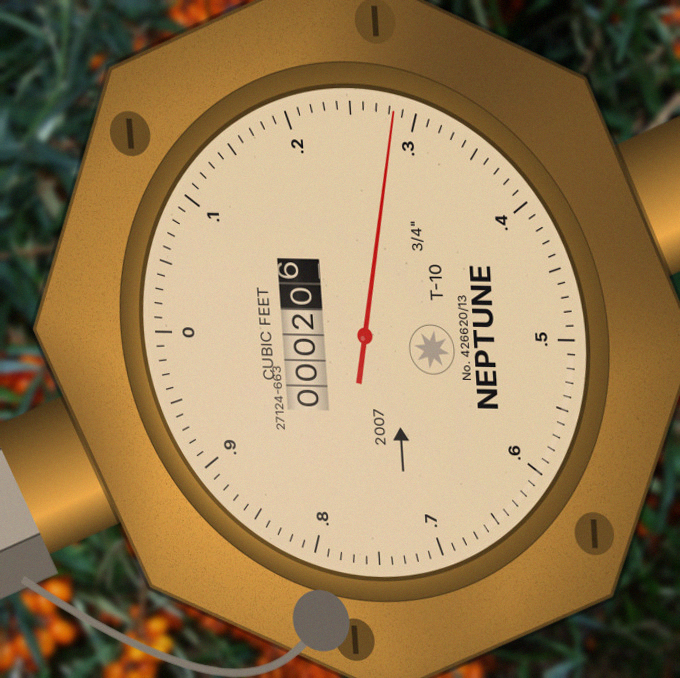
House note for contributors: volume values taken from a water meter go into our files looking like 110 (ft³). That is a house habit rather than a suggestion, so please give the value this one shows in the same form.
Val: 206.28 (ft³)
